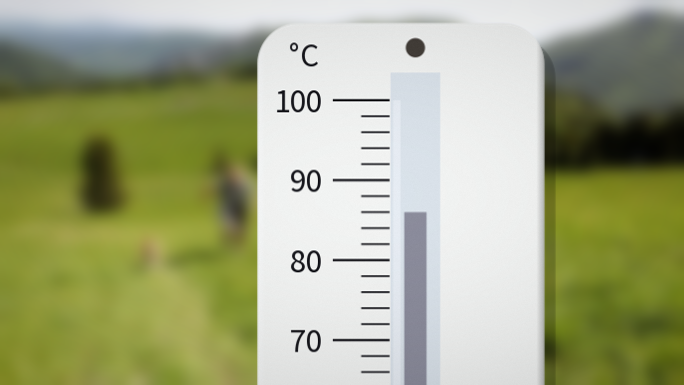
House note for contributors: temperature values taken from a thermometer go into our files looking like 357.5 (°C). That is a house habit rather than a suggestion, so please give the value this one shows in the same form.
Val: 86 (°C)
